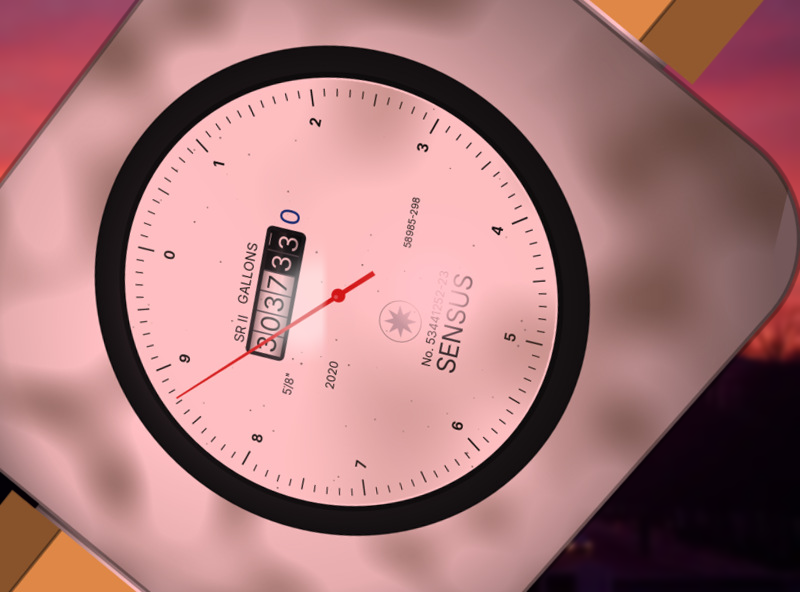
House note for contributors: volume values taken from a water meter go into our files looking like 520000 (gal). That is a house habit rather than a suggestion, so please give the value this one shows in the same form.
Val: 3037328.7 (gal)
